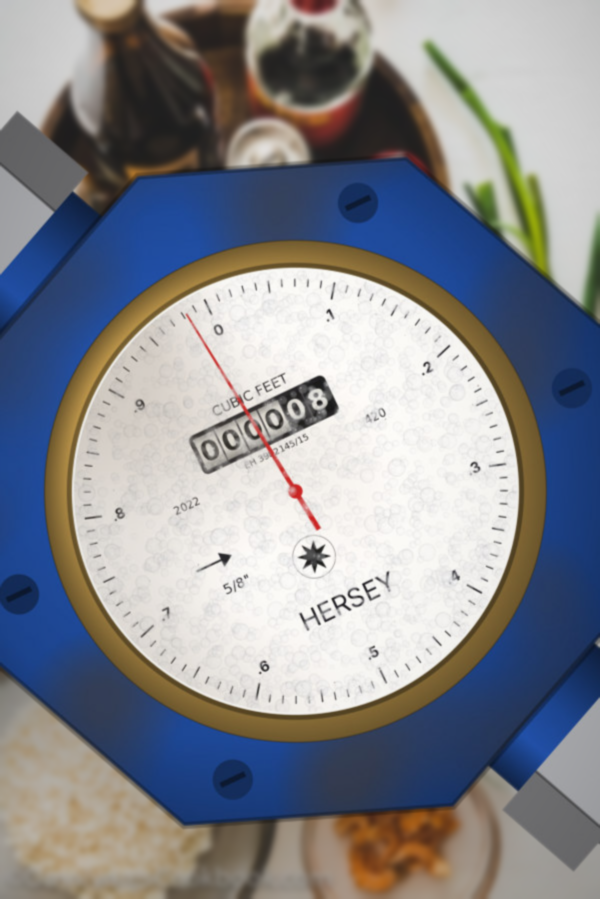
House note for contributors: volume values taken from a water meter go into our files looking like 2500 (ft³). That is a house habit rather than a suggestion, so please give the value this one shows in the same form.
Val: 7.98 (ft³)
